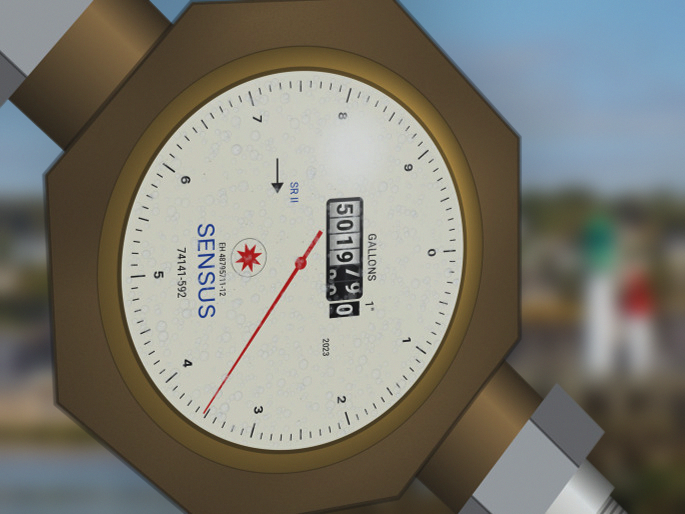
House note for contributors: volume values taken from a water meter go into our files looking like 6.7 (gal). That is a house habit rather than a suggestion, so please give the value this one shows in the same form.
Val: 5019793.5 (gal)
